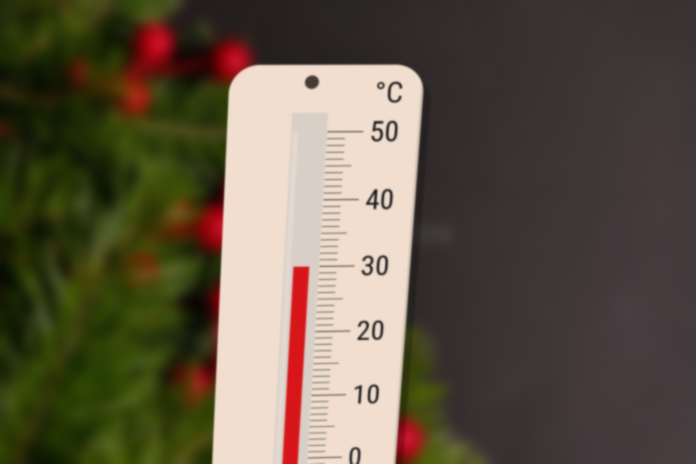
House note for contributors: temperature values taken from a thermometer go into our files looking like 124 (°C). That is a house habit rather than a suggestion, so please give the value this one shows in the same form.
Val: 30 (°C)
